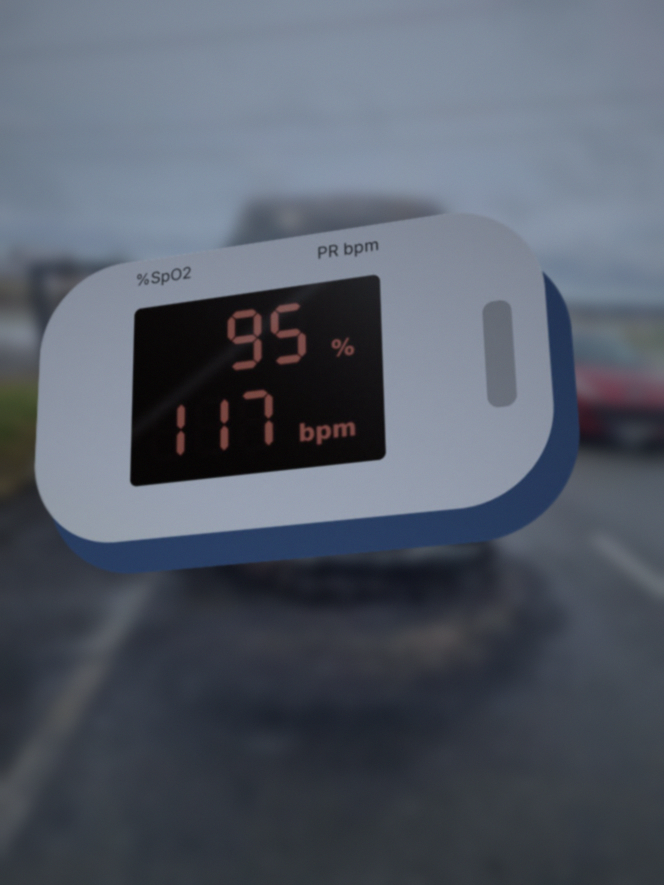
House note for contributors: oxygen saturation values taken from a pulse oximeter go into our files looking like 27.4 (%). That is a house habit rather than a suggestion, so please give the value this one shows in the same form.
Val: 95 (%)
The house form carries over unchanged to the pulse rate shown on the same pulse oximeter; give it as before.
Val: 117 (bpm)
